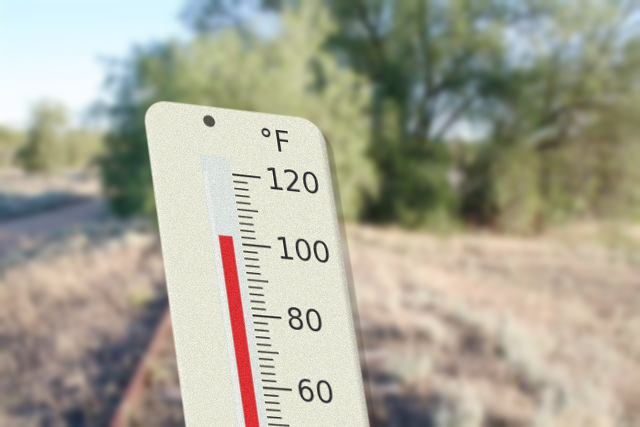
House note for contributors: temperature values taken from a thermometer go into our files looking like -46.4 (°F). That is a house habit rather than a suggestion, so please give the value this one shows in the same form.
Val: 102 (°F)
